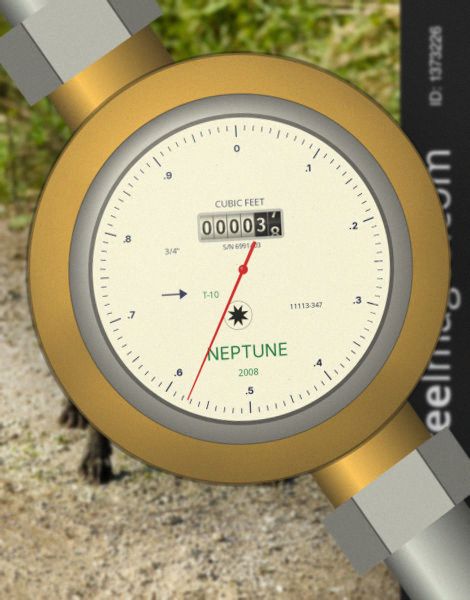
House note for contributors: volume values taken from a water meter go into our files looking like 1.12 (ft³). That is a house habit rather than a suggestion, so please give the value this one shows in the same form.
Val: 37.57 (ft³)
